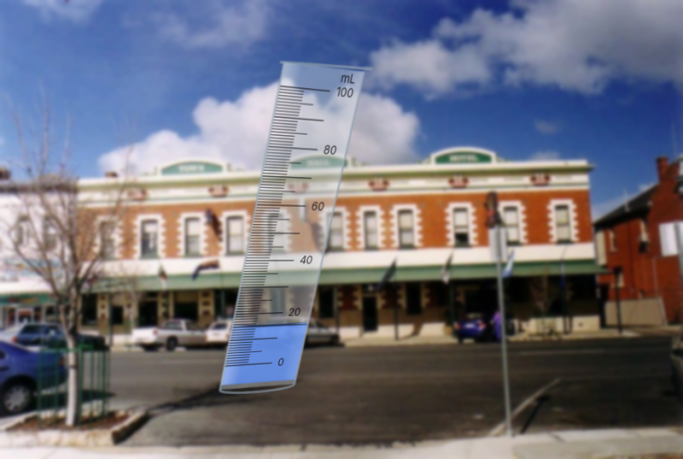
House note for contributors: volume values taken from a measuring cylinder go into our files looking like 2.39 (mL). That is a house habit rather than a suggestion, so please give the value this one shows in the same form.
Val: 15 (mL)
